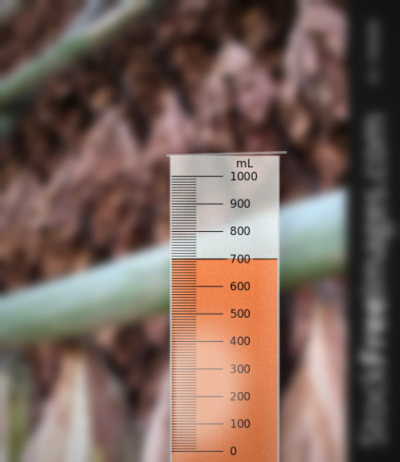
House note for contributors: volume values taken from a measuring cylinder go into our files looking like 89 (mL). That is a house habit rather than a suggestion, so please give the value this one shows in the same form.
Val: 700 (mL)
